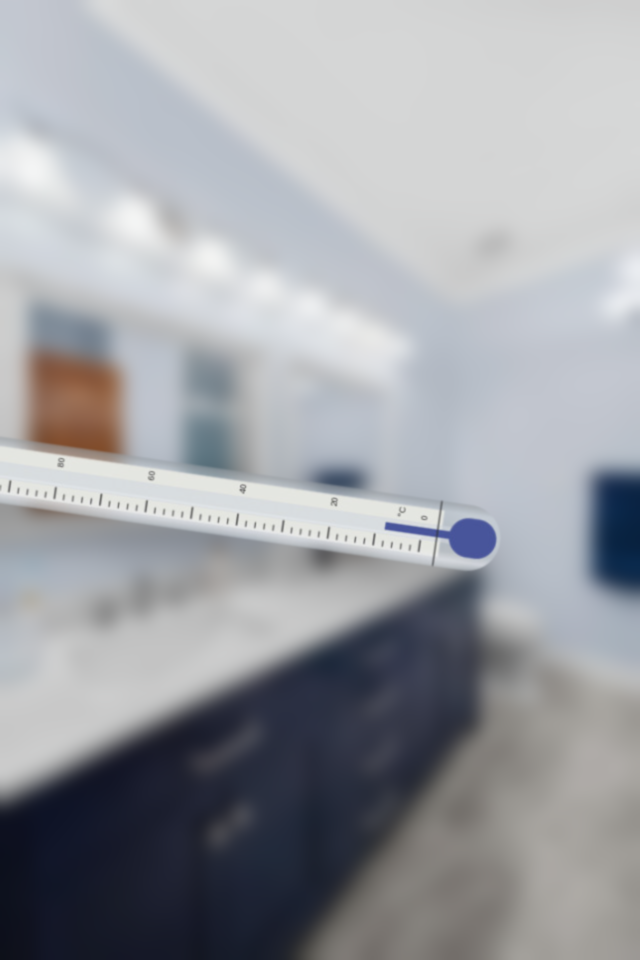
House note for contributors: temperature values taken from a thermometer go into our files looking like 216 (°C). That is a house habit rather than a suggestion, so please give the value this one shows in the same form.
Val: 8 (°C)
